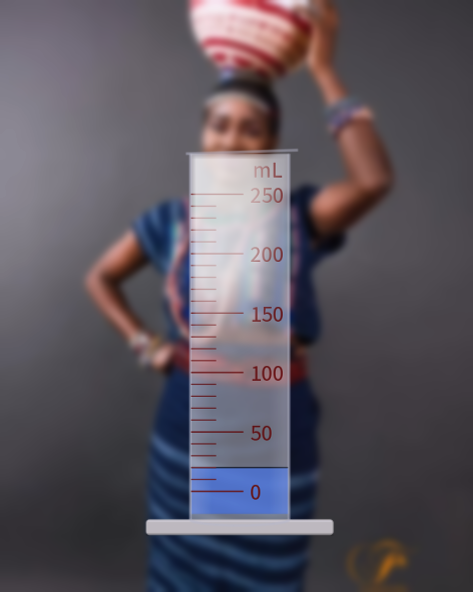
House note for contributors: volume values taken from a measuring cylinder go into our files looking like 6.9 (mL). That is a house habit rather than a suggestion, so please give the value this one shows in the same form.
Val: 20 (mL)
